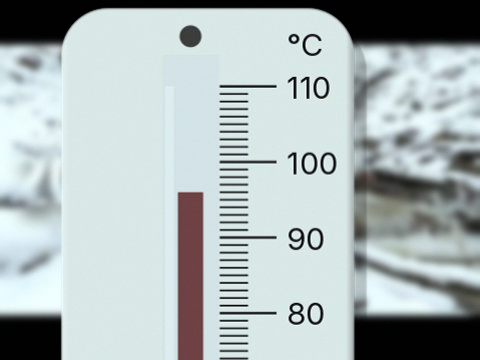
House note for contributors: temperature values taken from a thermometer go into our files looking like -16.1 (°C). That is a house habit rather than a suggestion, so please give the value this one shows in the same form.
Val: 96 (°C)
